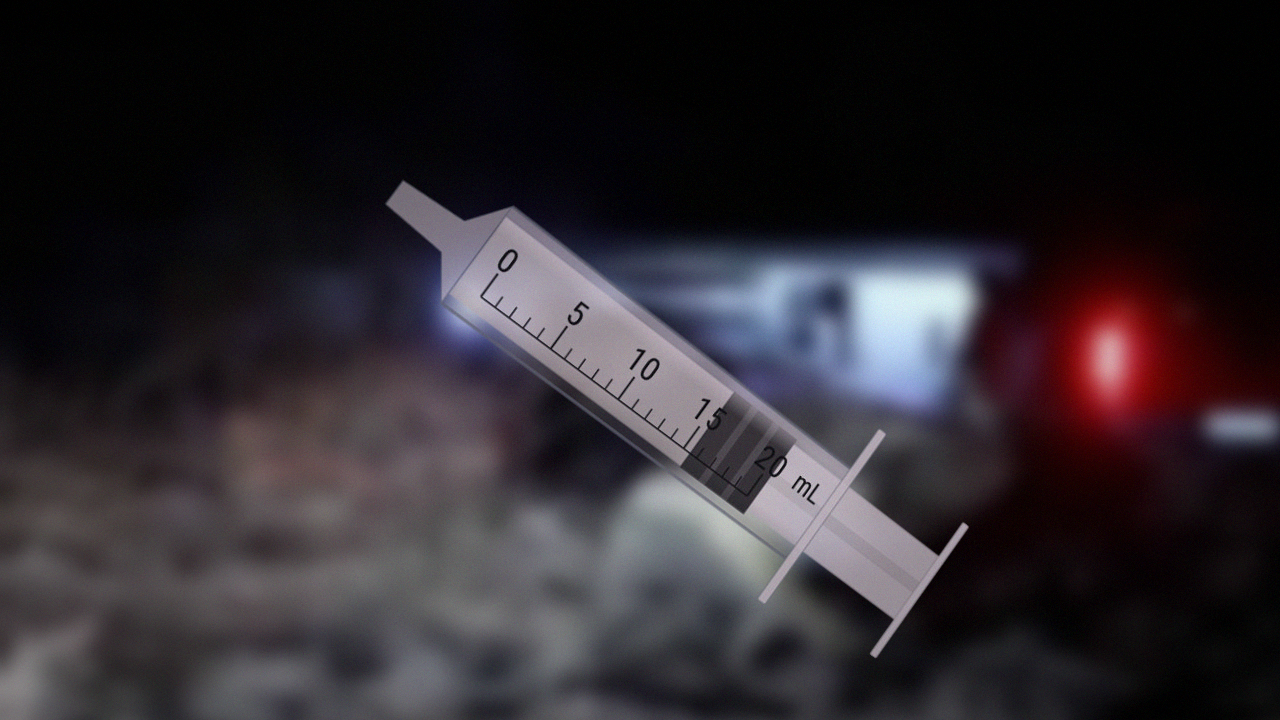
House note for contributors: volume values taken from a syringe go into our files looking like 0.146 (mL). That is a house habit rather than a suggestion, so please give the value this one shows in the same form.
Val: 15.5 (mL)
